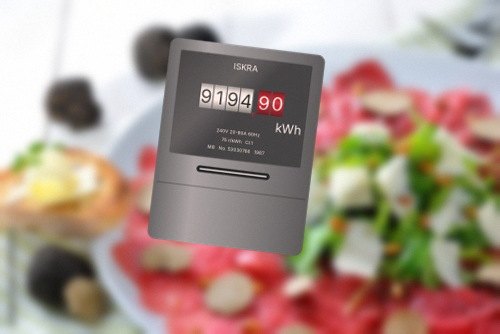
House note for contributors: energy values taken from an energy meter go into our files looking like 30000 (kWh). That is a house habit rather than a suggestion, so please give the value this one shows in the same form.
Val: 9194.90 (kWh)
